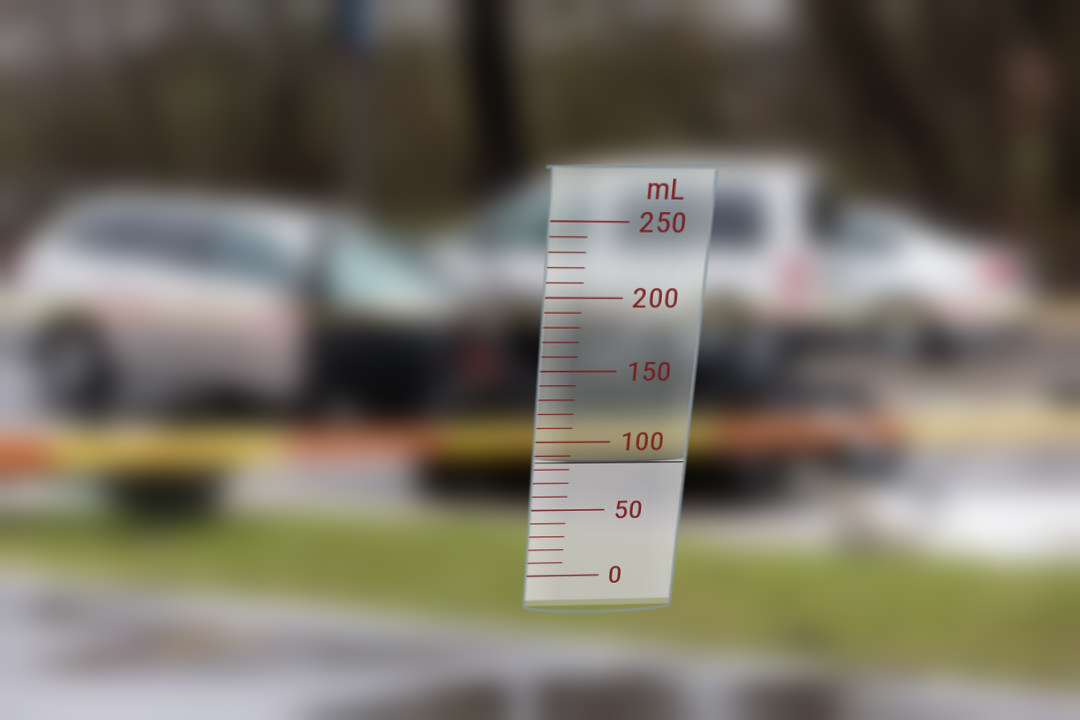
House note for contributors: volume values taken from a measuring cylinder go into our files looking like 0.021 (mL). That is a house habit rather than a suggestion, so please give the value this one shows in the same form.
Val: 85 (mL)
